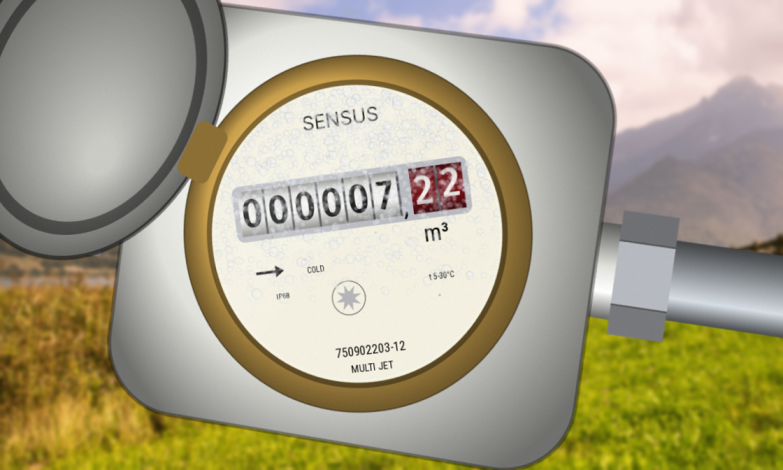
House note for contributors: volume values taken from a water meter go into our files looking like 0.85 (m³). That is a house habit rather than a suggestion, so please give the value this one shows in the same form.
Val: 7.22 (m³)
